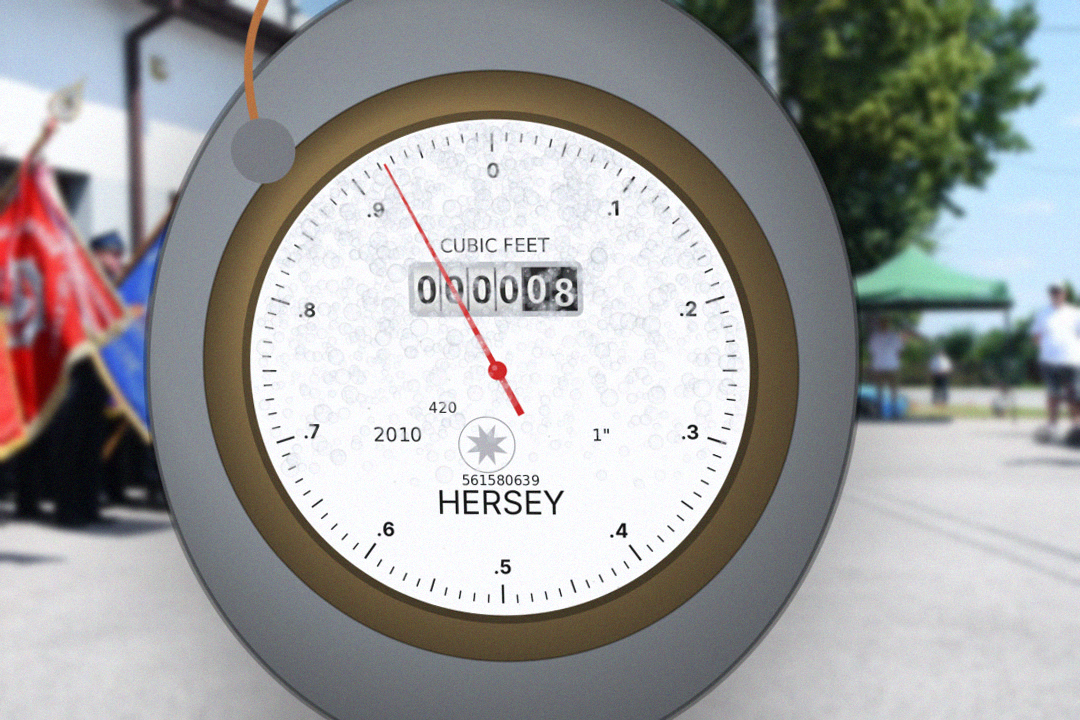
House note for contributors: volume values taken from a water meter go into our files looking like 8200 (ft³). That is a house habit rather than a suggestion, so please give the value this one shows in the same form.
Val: 7.92 (ft³)
